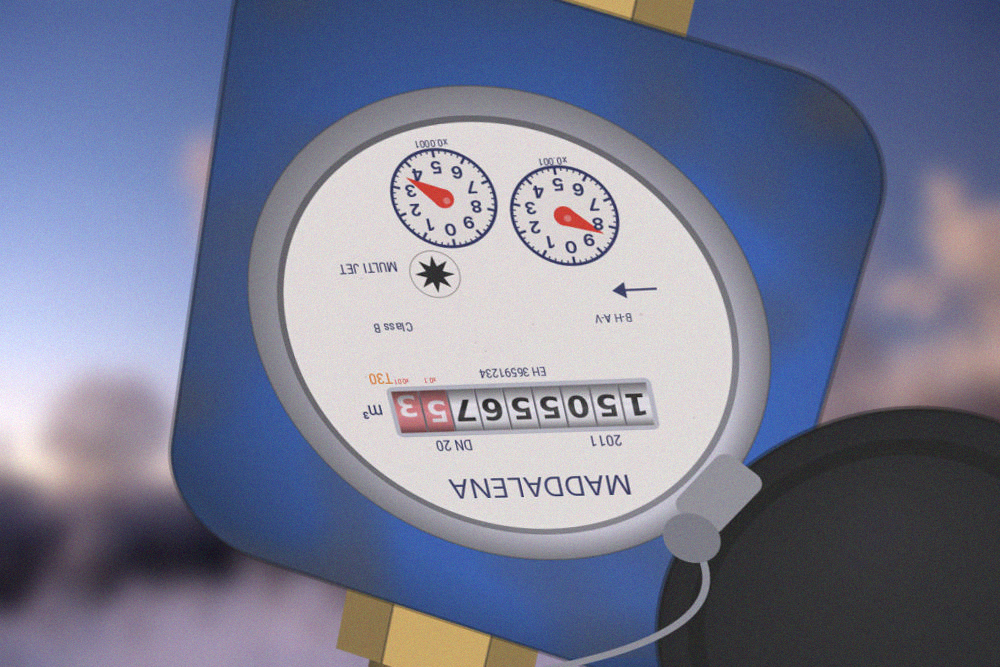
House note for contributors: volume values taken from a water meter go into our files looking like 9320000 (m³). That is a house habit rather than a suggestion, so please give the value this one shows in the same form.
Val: 1505567.5283 (m³)
